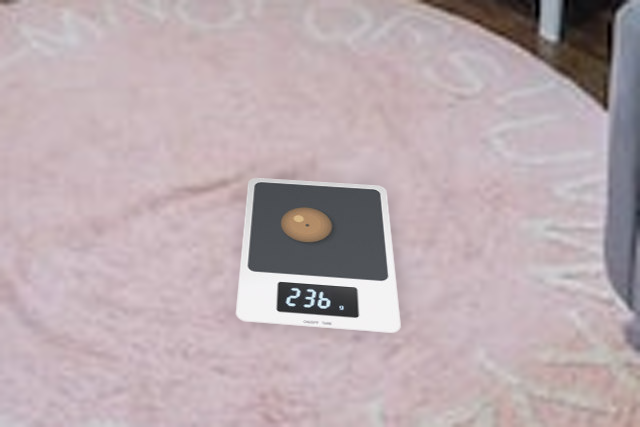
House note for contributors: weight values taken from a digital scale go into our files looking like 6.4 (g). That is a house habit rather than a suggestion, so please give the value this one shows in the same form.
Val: 236 (g)
